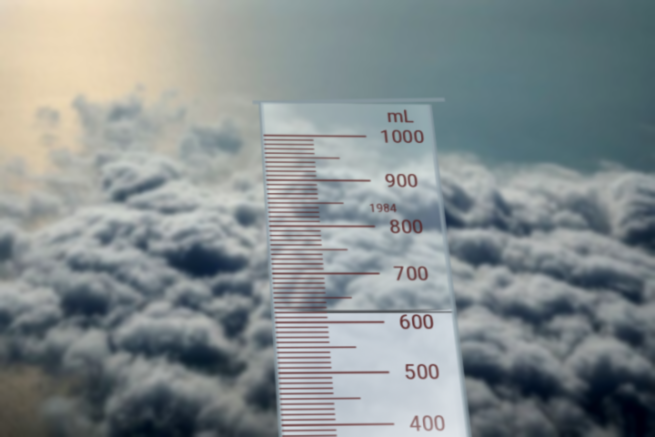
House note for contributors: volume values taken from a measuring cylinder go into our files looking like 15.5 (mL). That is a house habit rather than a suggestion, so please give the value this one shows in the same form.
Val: 620 (mL)
